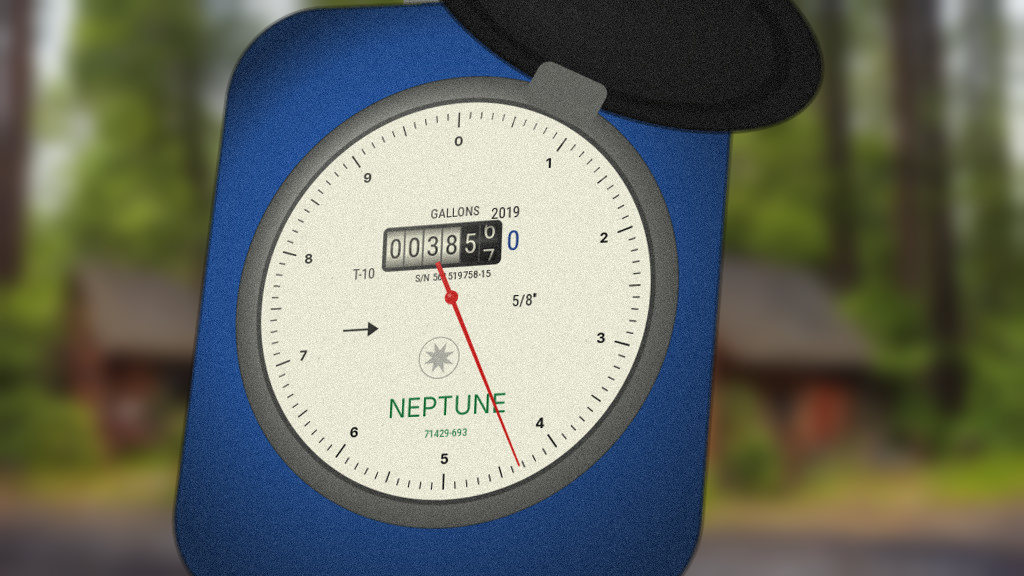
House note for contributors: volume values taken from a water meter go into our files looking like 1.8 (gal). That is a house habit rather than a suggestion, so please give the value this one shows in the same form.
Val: 38564.3 (gal)
